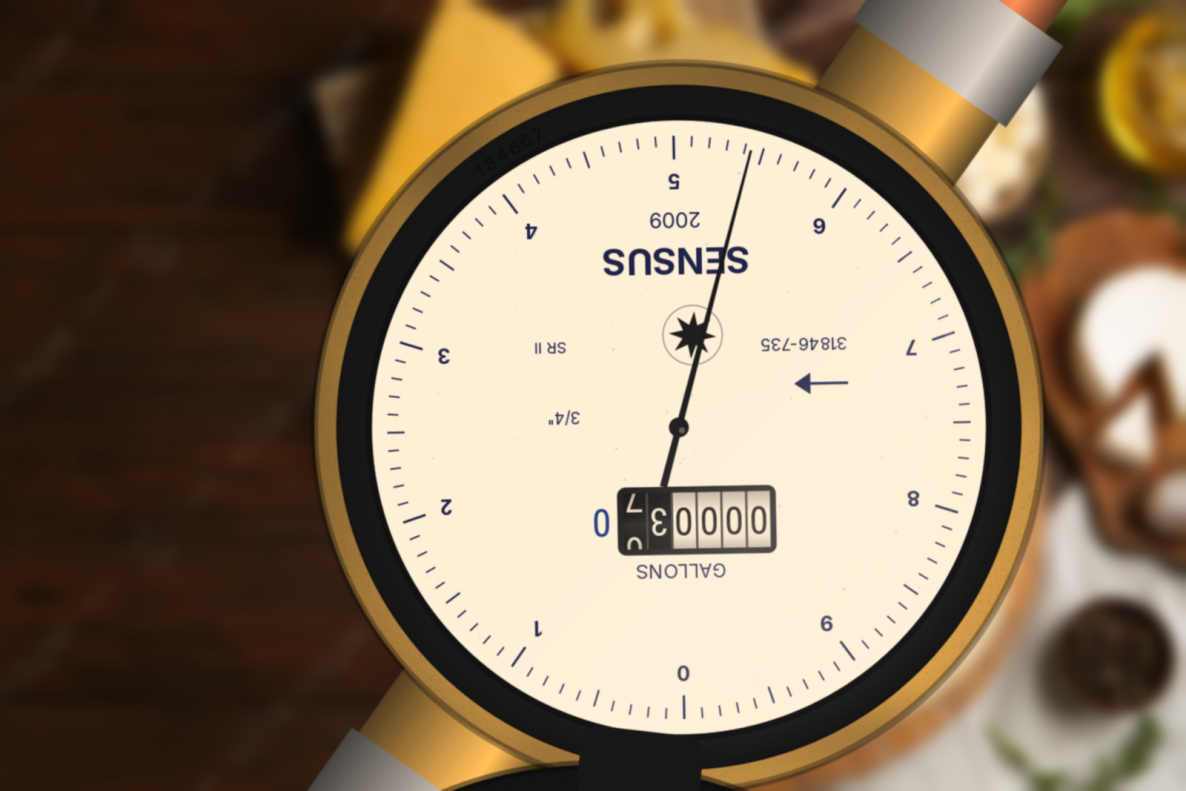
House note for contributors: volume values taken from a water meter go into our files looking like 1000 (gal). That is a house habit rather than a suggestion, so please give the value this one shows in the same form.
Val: 365.4 (gal)
